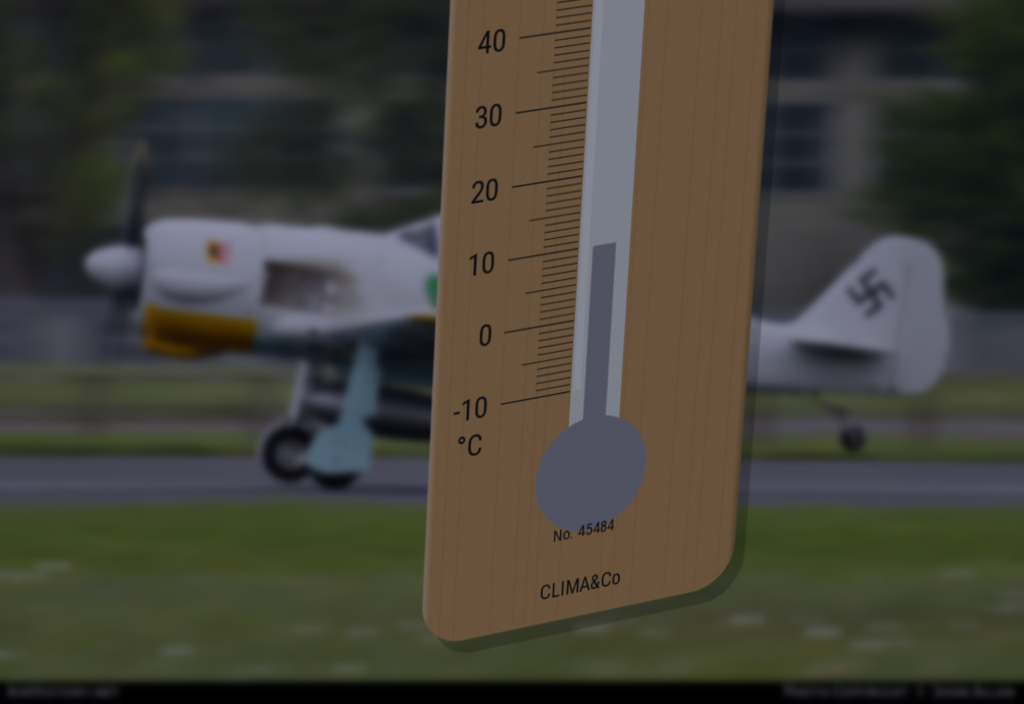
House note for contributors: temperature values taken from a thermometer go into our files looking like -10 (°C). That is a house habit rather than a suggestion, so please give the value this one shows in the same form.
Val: 10 (°C)
